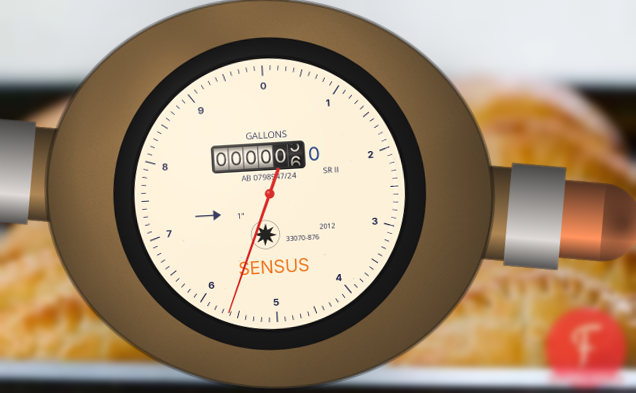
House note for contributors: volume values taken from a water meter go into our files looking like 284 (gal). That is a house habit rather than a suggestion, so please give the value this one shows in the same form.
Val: 55.6 (gal)
